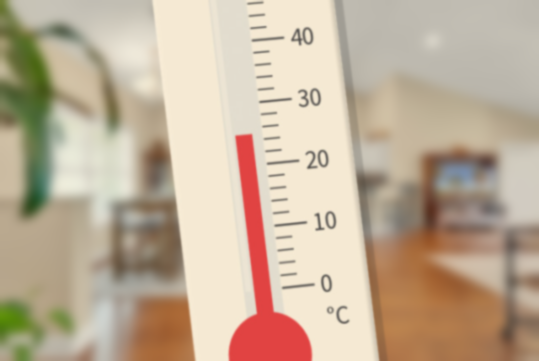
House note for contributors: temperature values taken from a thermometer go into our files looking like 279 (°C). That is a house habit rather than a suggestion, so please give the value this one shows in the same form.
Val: 25 (°C)
